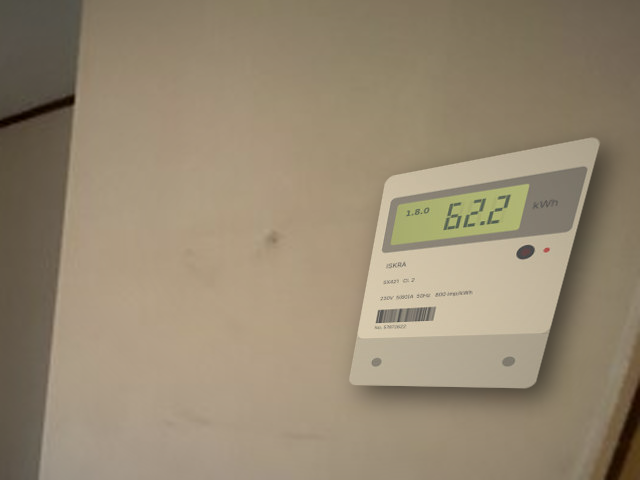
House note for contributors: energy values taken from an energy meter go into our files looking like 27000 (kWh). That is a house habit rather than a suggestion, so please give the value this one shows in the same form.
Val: 62.2 (kWh)
